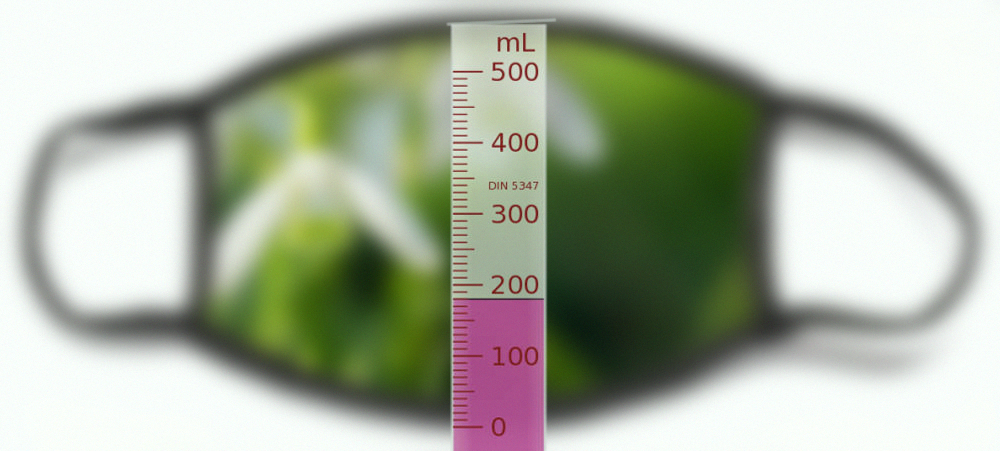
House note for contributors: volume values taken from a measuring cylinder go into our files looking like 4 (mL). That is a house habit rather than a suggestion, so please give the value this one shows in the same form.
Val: 180 (mL)
